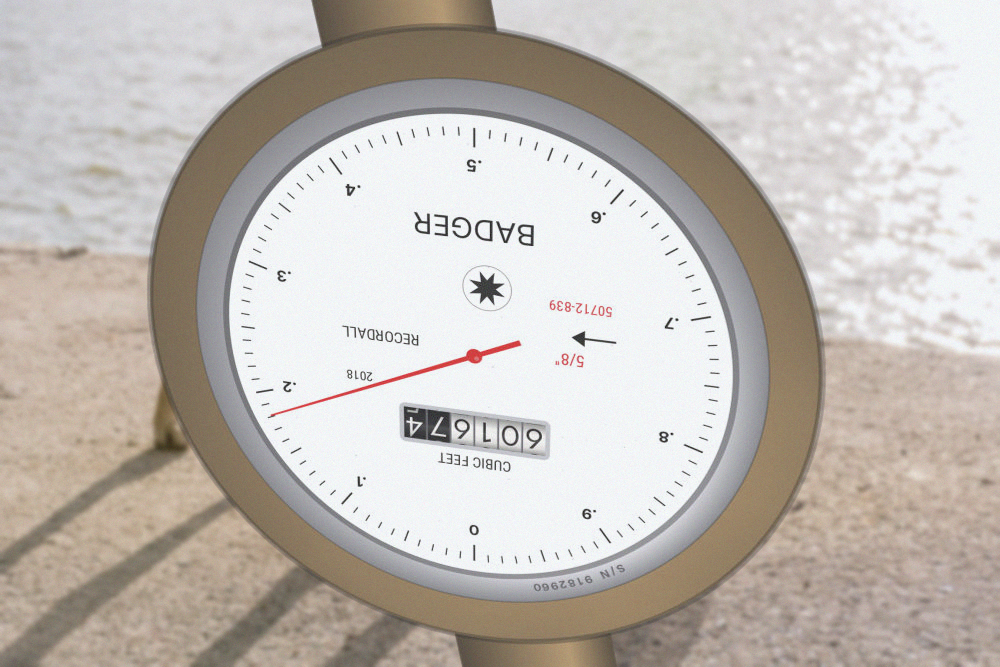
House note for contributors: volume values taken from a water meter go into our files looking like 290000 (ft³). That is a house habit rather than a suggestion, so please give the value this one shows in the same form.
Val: 601674.18 (ft³)
